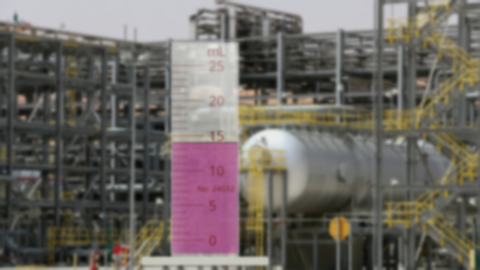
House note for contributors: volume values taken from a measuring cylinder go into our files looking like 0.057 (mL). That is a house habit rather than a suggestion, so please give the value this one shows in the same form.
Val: 14 (mL)
